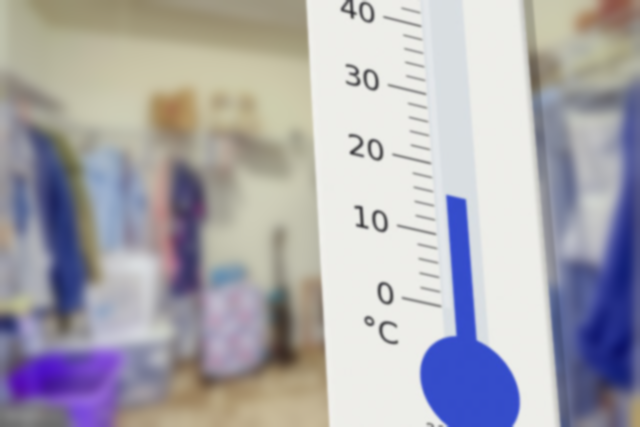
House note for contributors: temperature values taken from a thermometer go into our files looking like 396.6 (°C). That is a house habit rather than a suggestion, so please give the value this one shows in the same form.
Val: 16 (°C)
